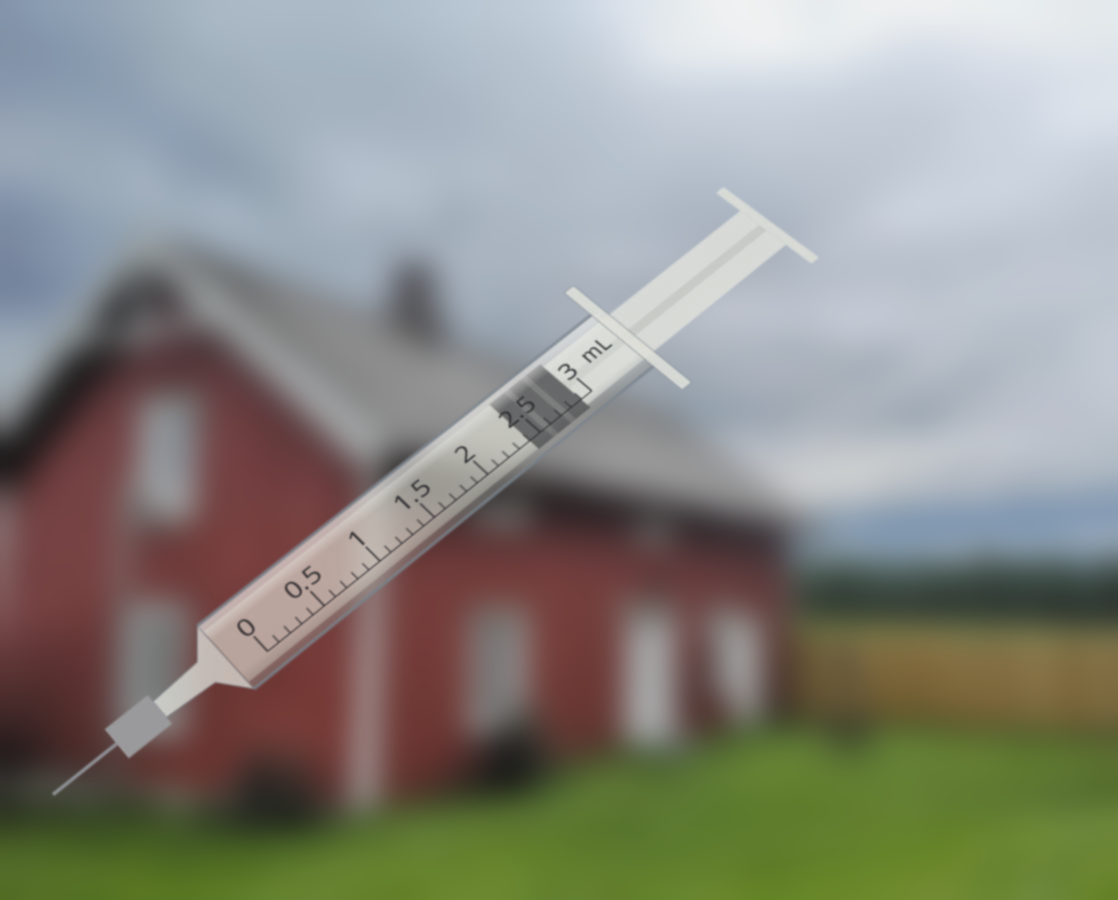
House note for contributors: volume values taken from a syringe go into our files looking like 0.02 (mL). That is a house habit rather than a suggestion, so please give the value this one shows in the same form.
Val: 2.4 (mL)
